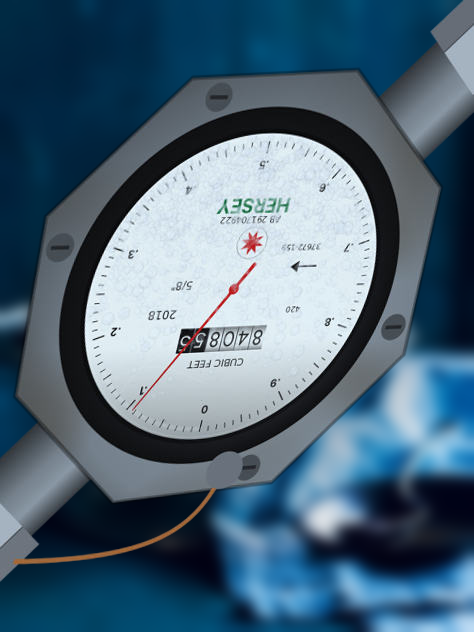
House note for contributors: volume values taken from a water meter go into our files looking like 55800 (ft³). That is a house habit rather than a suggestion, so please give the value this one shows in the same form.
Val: 840855.09 (ft³)
